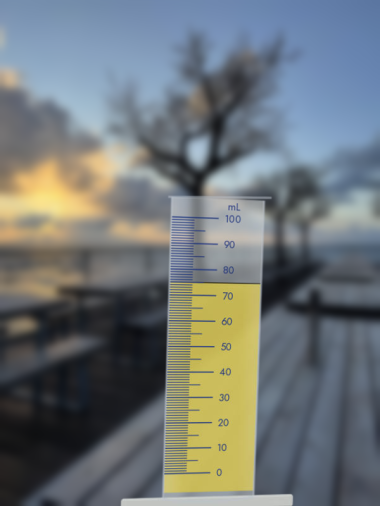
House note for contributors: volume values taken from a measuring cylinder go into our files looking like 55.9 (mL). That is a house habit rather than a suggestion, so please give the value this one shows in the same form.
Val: 75 (mL)
